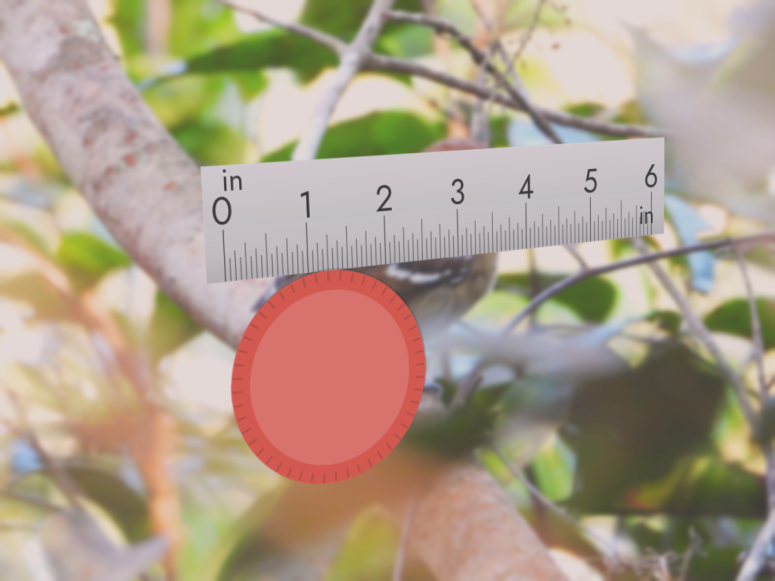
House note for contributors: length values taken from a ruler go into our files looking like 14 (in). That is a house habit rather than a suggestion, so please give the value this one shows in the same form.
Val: 2.5 (in)
